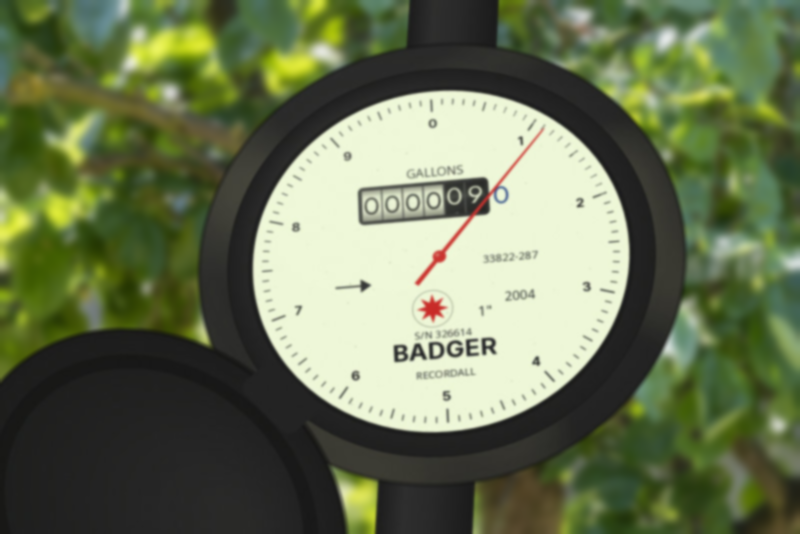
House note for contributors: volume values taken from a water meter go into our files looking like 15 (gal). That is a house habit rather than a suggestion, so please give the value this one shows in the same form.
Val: 91.1 (gal)
